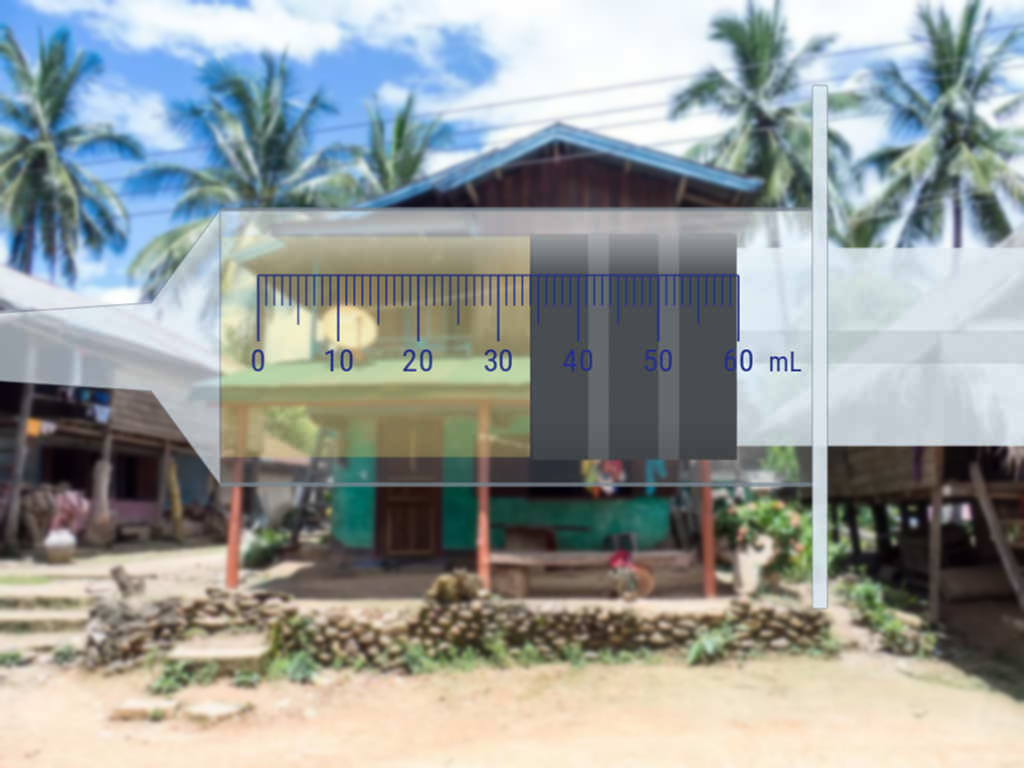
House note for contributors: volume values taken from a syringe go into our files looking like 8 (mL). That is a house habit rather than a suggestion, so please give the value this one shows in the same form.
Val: 34 (mL)
